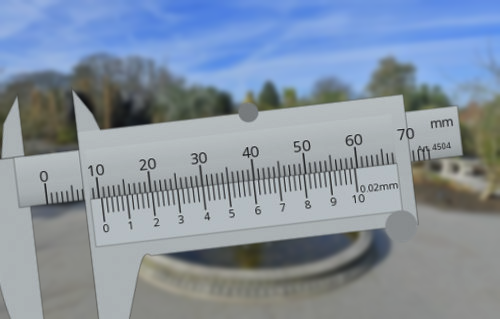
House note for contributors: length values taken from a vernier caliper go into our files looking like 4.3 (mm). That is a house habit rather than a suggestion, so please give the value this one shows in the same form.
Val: 10.5 (mm)
